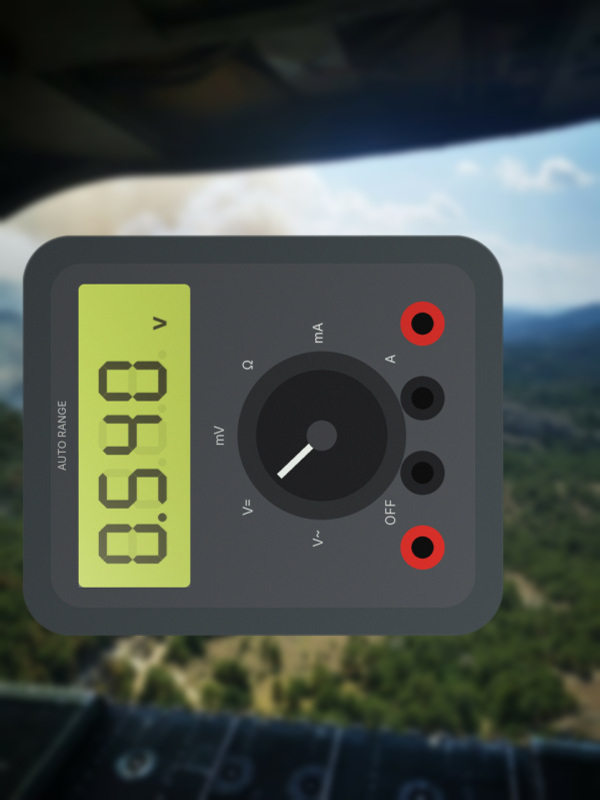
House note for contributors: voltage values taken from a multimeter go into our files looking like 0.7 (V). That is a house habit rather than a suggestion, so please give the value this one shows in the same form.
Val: 0.540 (V)
